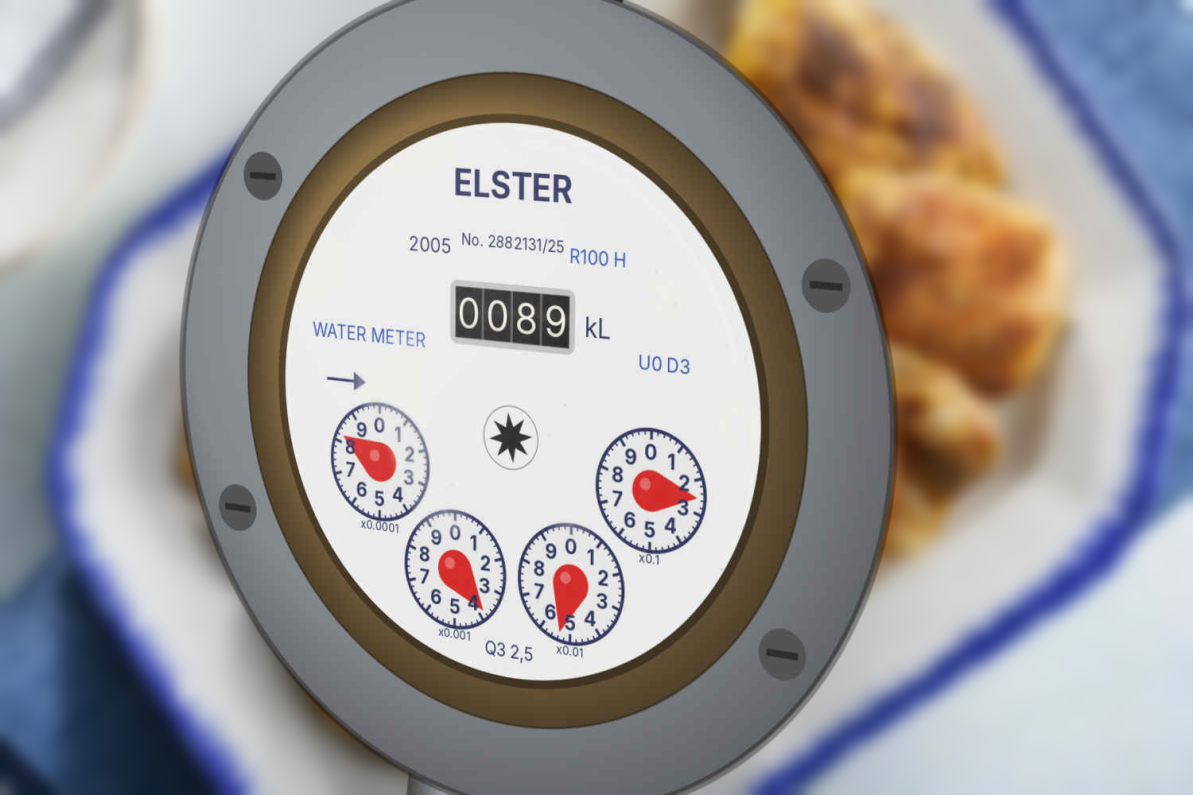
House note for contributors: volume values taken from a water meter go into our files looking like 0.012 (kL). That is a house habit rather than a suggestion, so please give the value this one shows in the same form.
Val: 89.2538 (kL)
